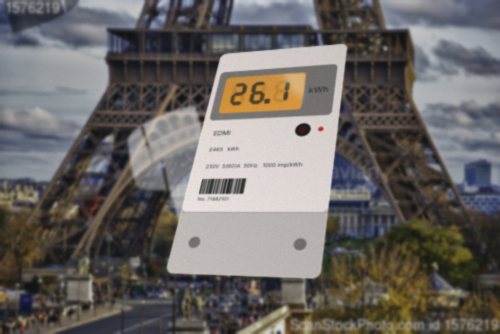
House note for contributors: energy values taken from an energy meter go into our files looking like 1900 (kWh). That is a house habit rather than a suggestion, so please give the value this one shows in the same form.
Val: 26.1 (kWh)
